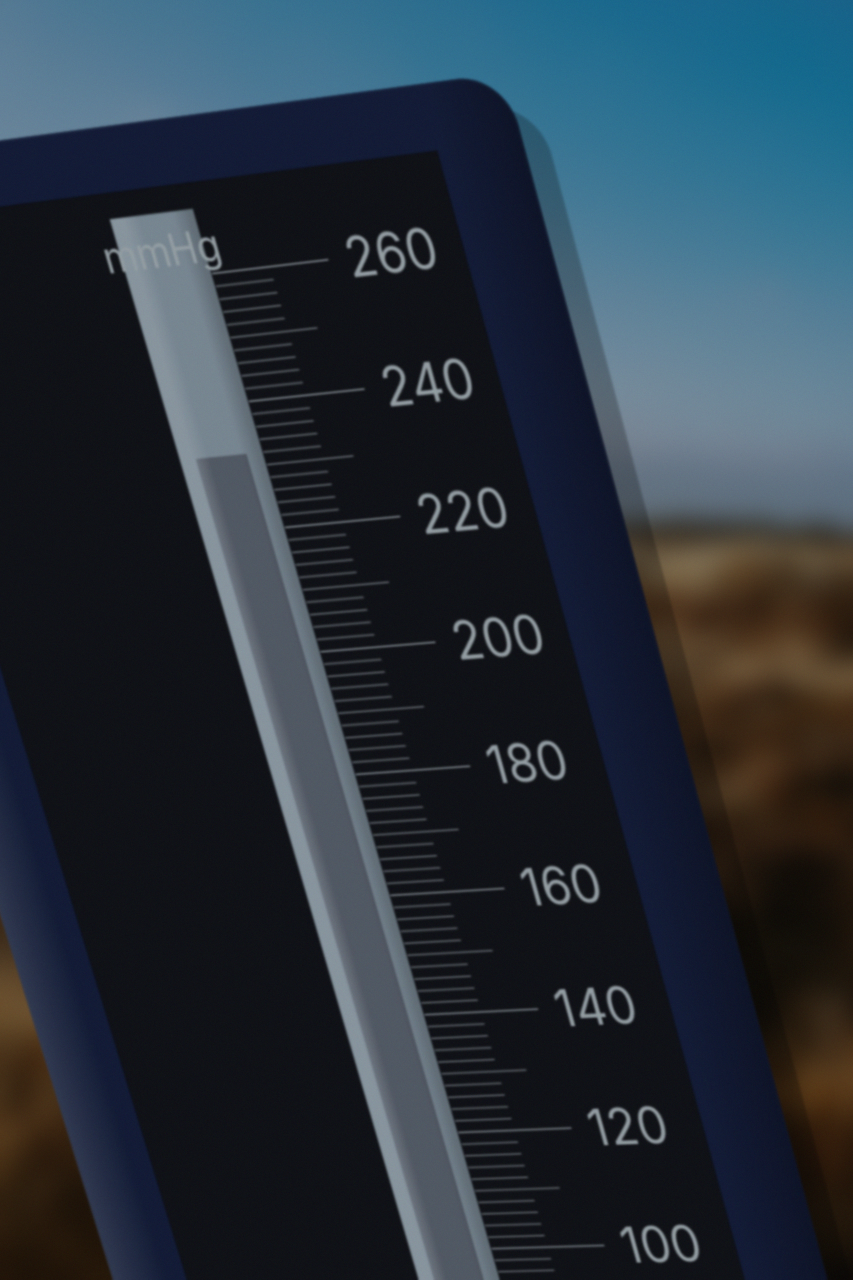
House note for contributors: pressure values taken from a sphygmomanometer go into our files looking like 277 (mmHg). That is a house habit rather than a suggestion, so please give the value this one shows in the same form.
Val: 232 (mmHg)
